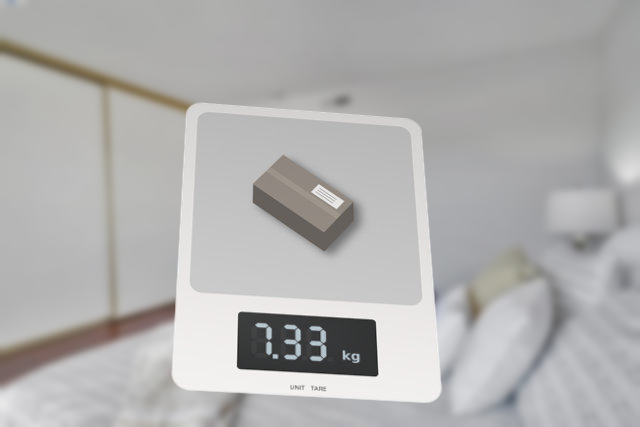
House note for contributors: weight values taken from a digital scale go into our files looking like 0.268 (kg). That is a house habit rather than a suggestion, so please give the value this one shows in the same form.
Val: 7.33 (kg)
